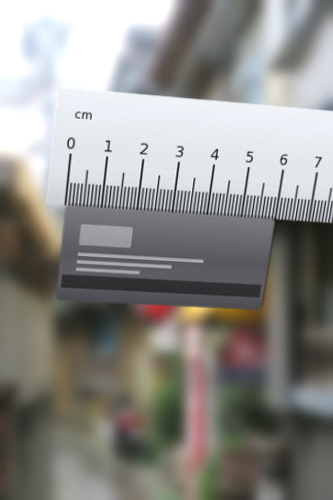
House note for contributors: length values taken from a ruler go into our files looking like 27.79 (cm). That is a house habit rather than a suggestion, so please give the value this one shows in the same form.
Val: 6 (cm)
